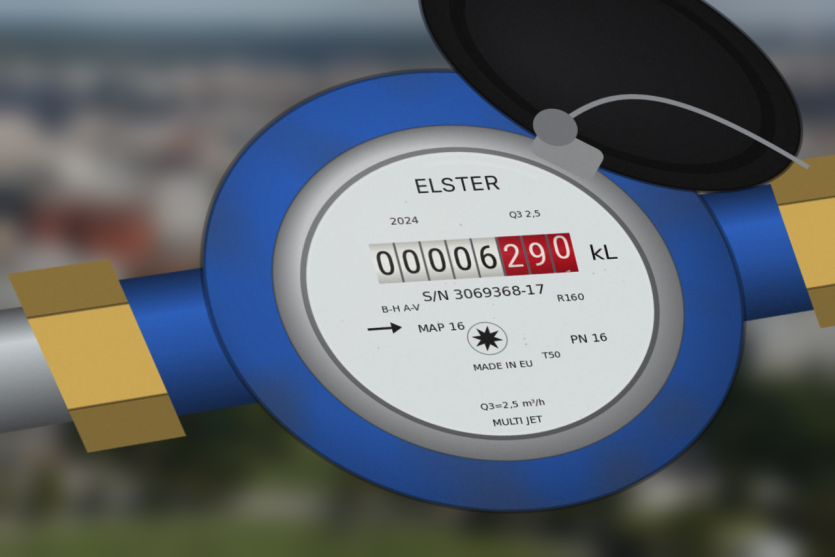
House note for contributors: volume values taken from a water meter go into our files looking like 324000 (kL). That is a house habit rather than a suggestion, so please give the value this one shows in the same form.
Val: 6.290 (kL)
